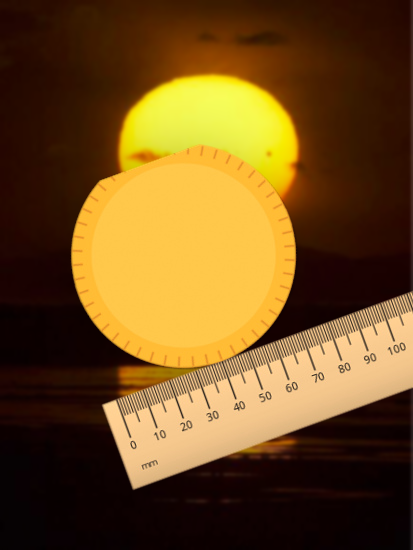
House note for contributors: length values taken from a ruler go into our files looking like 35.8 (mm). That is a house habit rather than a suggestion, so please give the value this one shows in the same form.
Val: 80 (mm)
